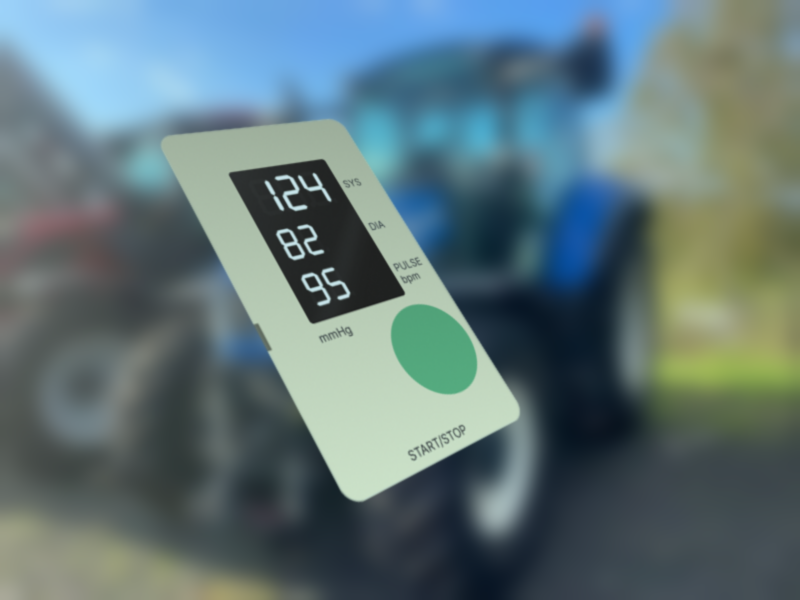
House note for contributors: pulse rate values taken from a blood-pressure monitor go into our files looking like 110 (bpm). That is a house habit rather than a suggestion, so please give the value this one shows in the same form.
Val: 95 (bpm)
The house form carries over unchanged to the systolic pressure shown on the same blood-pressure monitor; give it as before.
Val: 124 (mmHg)
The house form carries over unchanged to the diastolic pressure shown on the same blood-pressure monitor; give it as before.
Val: 82 (mmHg)
